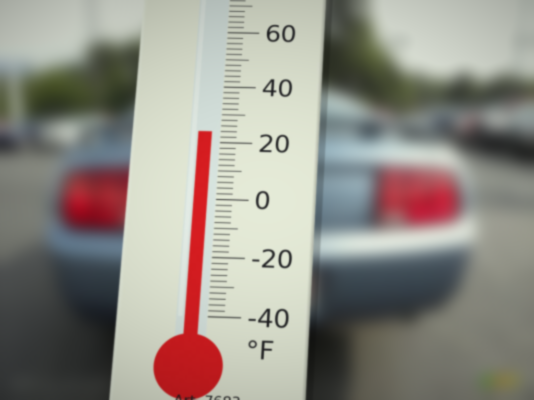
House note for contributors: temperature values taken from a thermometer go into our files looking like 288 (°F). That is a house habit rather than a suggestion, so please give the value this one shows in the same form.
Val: 24 (°F)
